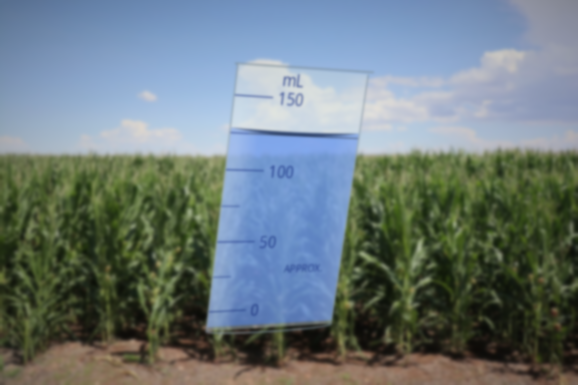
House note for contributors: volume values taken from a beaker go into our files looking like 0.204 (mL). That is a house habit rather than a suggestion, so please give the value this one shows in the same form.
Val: 125 (mL)
